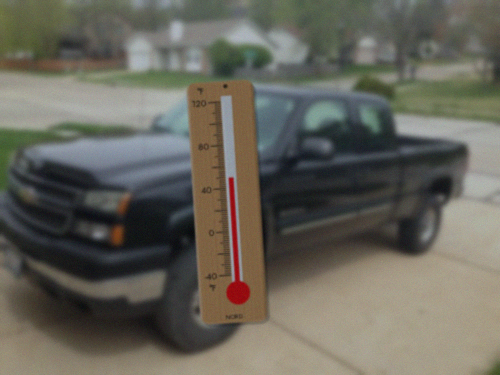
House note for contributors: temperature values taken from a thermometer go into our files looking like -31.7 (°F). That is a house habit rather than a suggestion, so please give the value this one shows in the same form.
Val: 50 (°F)
